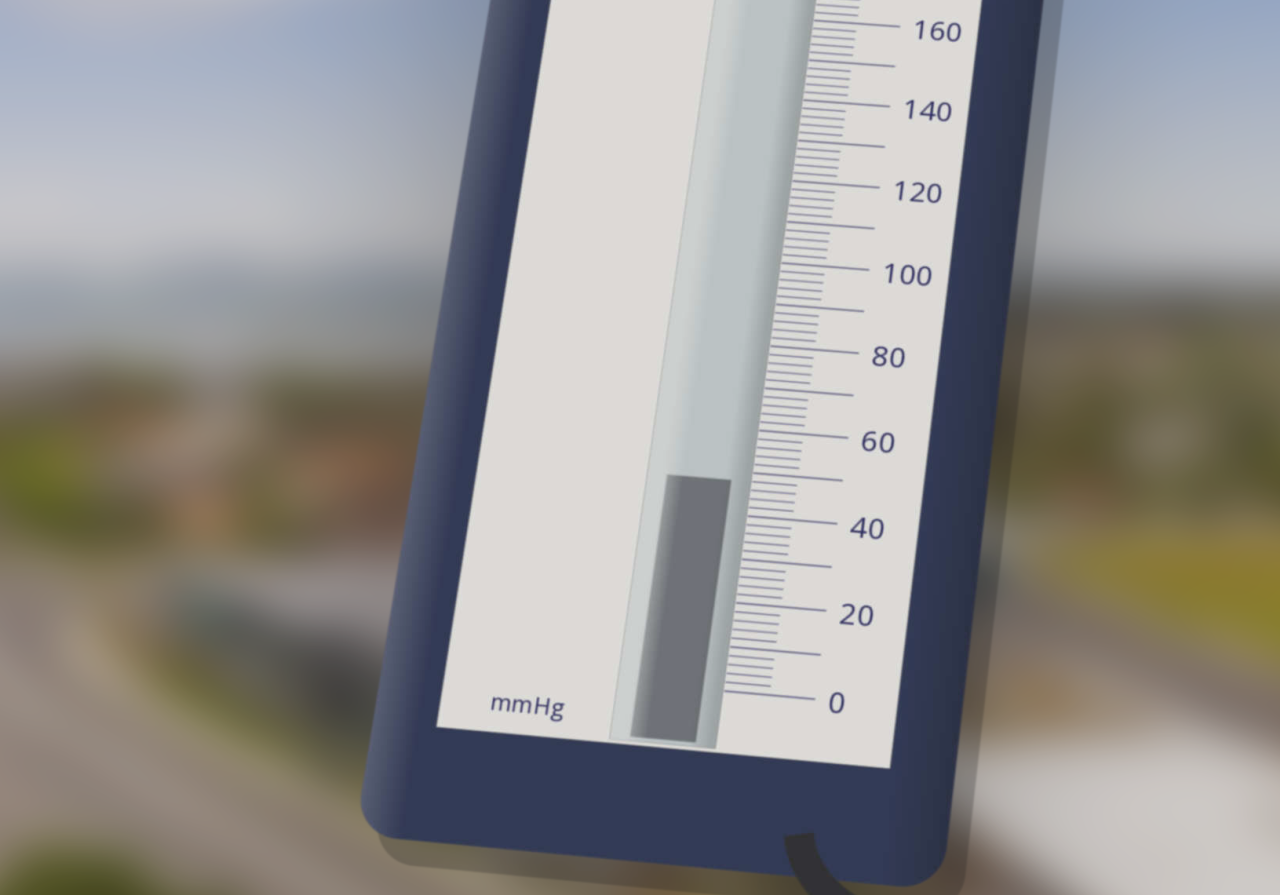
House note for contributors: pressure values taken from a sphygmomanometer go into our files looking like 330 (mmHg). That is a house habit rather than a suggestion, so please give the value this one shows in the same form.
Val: 48 (mmHg)
